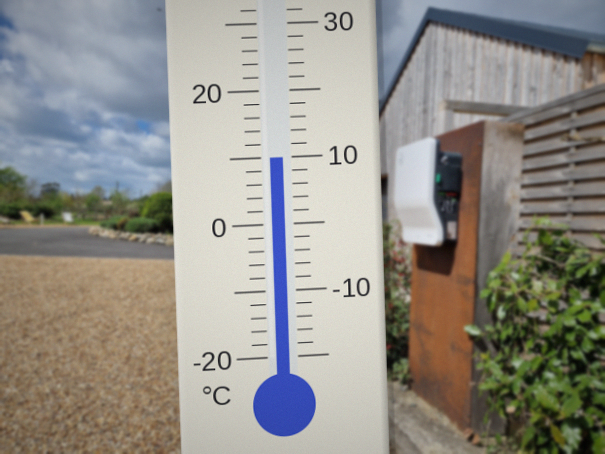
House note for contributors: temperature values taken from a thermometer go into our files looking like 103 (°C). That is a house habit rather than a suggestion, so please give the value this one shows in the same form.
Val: 10 (°C)
